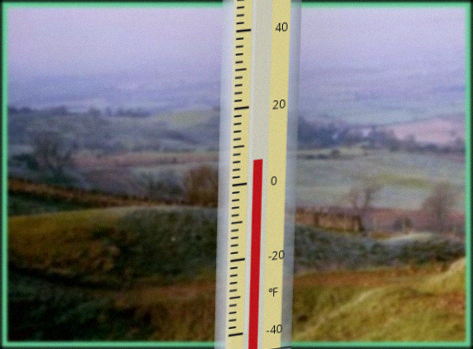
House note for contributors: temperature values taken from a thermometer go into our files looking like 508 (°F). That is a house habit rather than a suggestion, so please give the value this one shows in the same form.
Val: 6 (°F)
